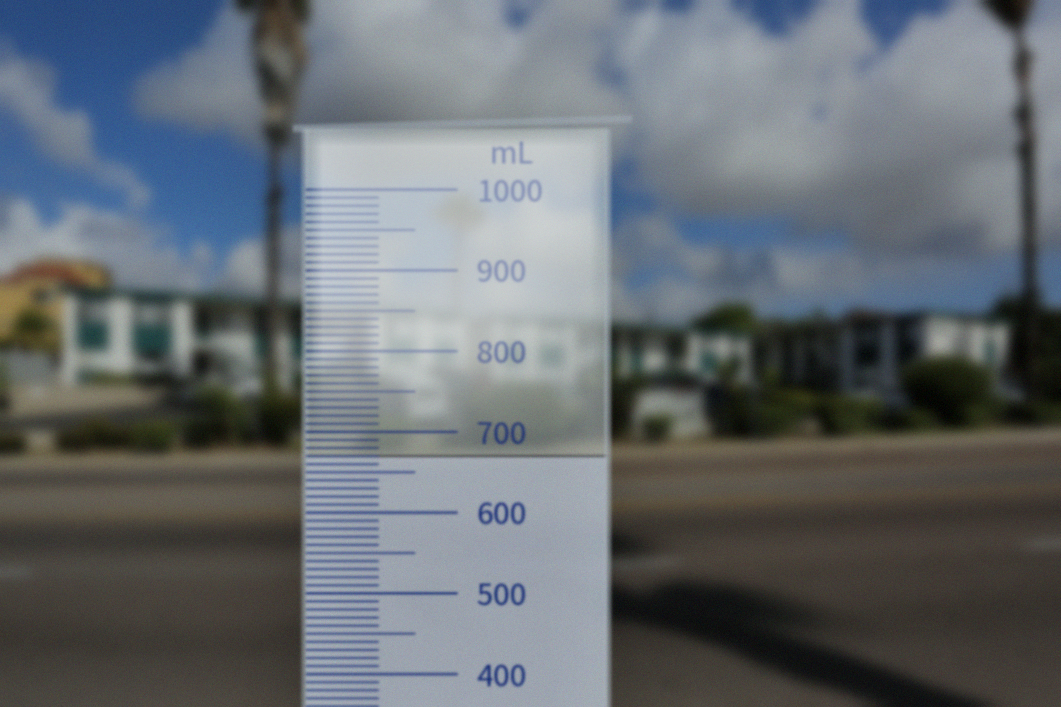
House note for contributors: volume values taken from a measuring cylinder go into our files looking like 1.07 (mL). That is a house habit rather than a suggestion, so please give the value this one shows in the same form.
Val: 670 (mL)
